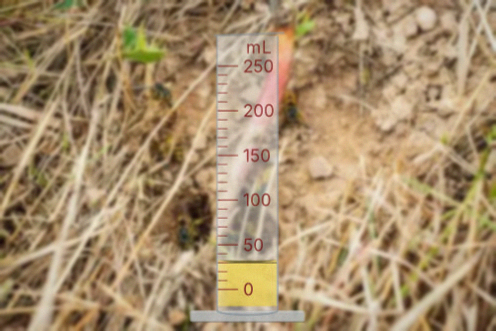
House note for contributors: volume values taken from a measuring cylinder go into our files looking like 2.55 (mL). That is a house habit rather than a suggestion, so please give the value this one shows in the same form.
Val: 30 (mL)
